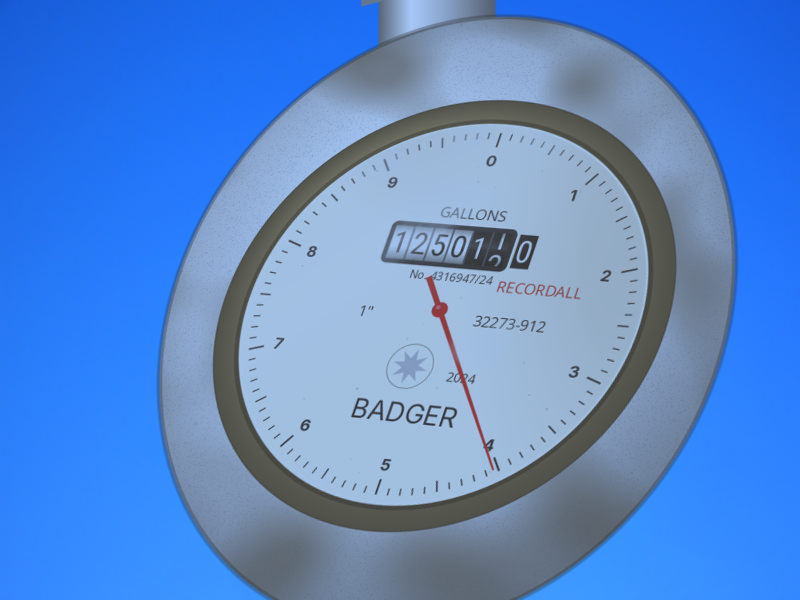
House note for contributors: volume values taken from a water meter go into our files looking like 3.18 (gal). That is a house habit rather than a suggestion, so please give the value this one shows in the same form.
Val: 1250114.0 (gal)
